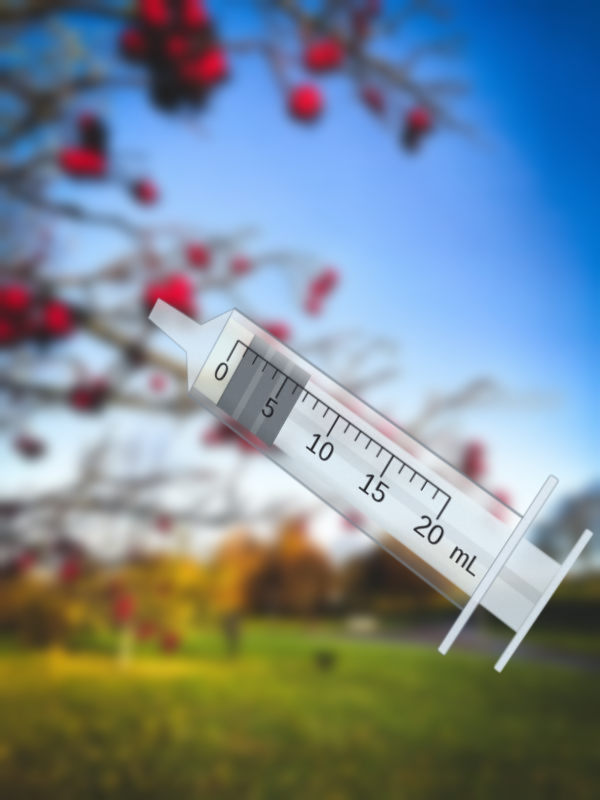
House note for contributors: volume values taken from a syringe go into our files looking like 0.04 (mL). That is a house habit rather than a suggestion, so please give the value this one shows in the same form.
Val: 1 (mL)
